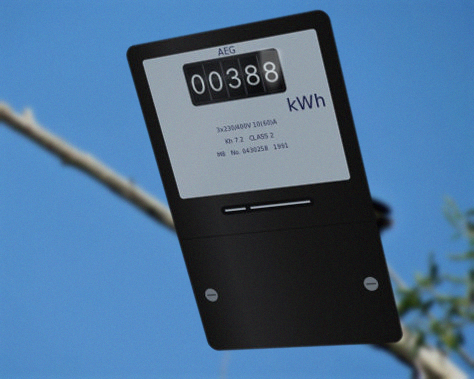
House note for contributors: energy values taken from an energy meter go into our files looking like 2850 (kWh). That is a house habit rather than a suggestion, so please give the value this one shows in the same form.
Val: 388 (kWh)
